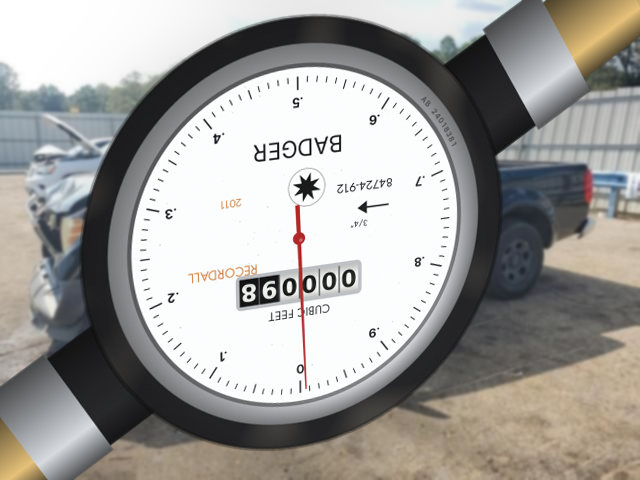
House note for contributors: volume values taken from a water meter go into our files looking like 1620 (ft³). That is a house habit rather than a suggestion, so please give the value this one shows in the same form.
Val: 97.99 (ft³)
